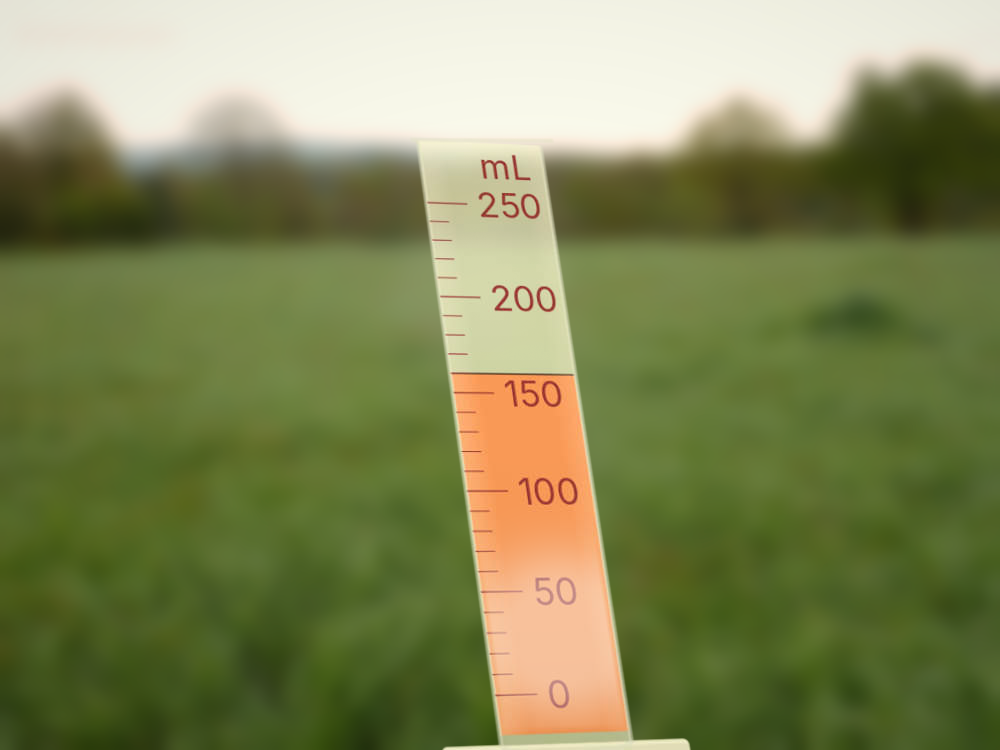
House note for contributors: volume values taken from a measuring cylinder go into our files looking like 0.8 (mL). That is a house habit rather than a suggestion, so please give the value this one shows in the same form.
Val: 160 (mL)
